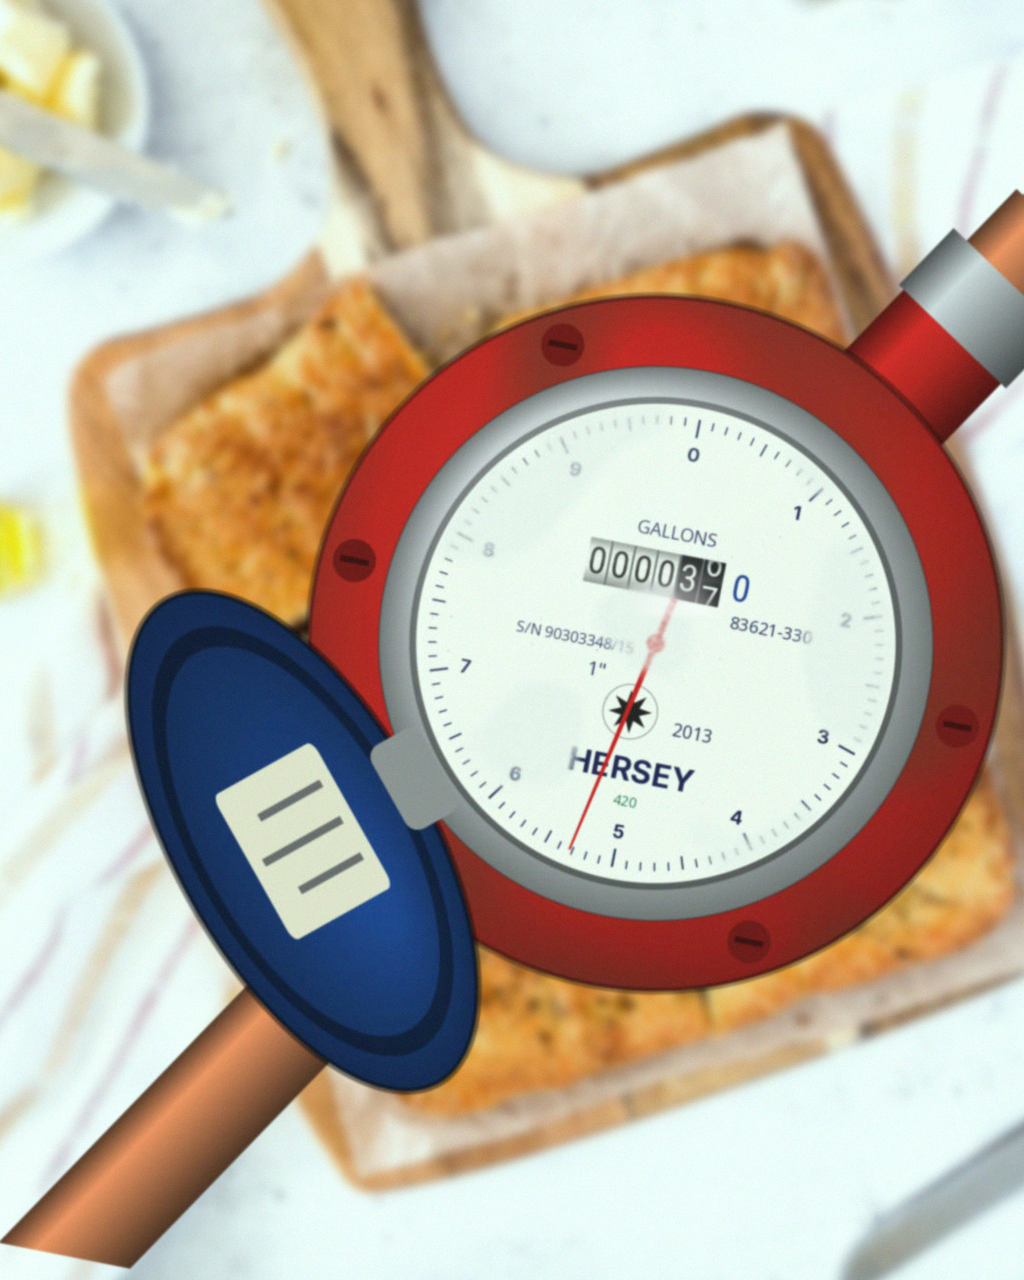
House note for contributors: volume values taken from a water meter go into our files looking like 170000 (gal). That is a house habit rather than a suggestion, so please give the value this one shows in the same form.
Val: 365.3 (gal)
